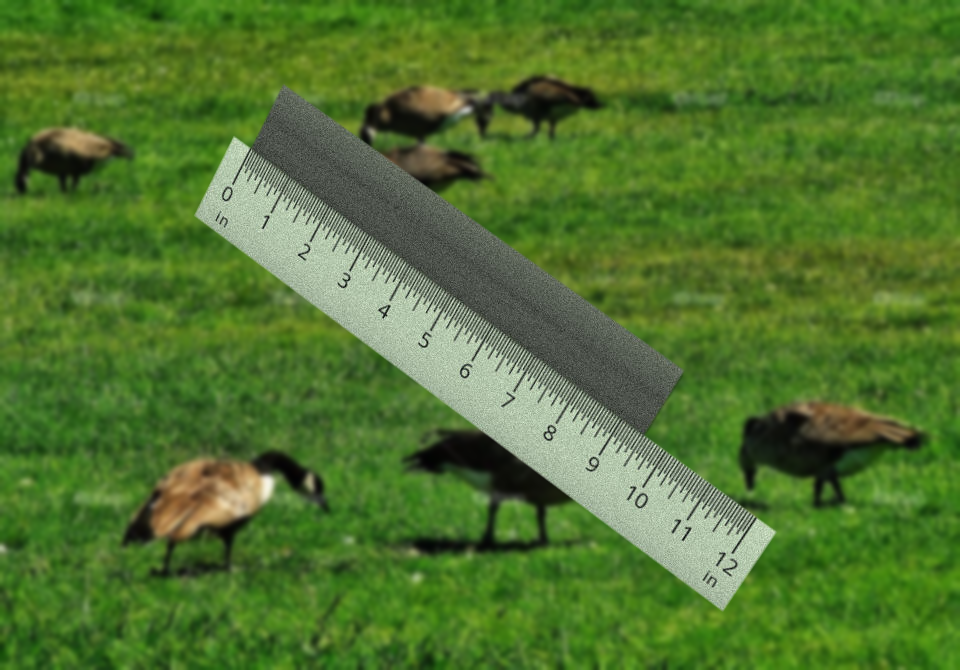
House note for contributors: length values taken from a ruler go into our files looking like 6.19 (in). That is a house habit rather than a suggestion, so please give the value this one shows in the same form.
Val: 9.5 (in)
